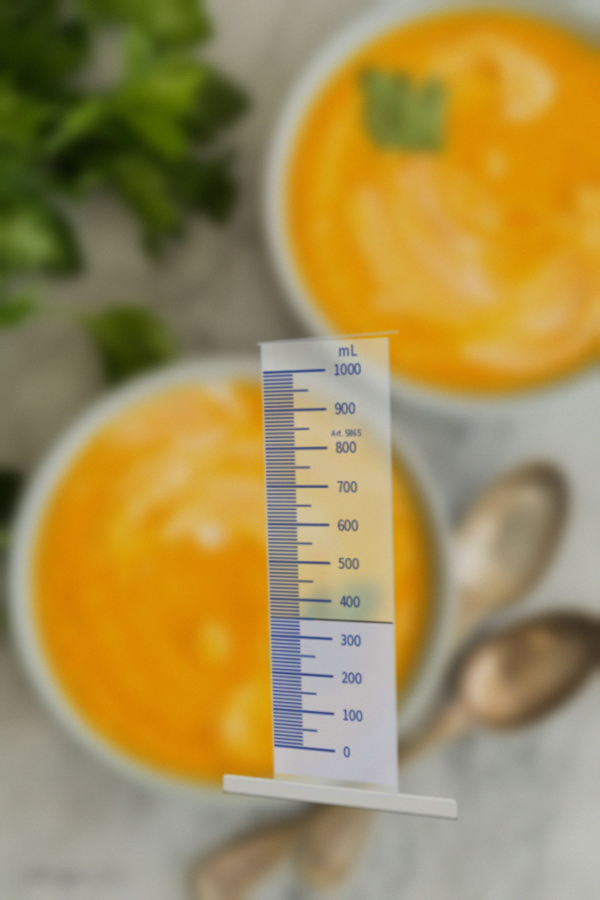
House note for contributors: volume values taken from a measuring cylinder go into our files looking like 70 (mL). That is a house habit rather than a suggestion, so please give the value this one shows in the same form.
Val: 350 (mL)
